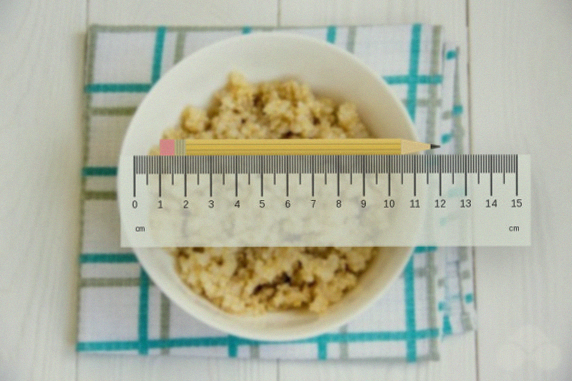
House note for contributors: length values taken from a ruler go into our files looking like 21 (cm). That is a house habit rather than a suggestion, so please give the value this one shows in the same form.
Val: 11 (cm)
